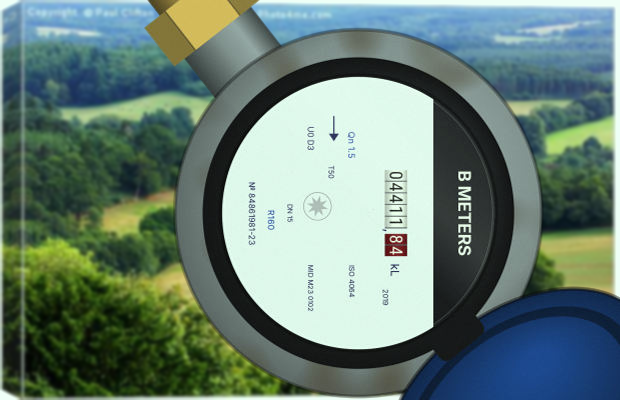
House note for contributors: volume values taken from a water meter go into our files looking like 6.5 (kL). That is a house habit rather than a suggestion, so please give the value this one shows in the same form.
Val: 4411.84 (kL)
